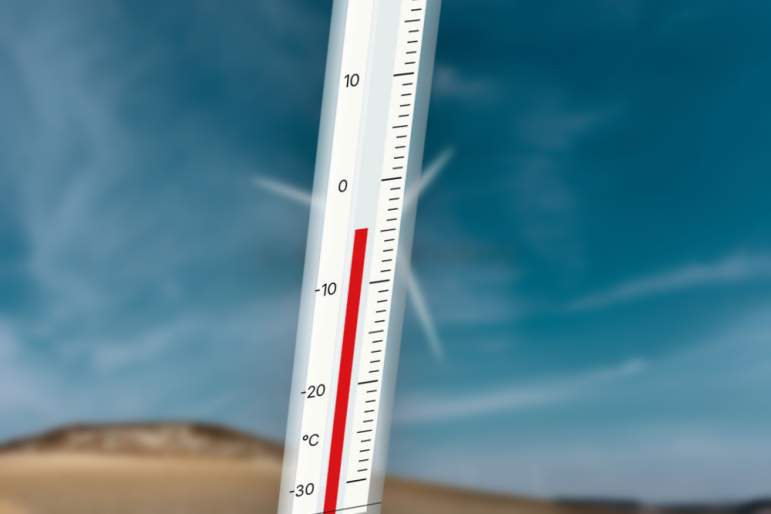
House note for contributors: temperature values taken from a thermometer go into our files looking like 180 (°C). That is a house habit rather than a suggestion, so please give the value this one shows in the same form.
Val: -4.5 (°C)
